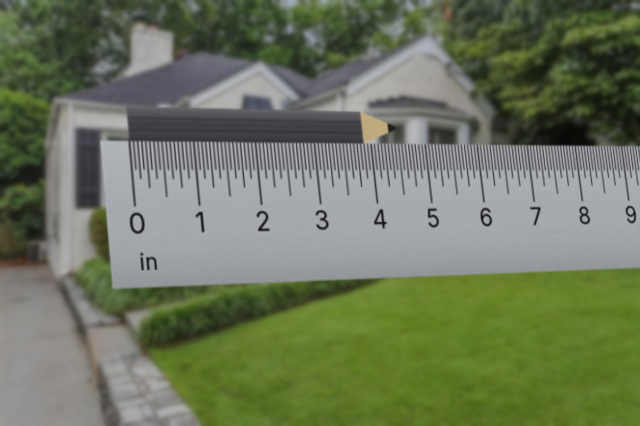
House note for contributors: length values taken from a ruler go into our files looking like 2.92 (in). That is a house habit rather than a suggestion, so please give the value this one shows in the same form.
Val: 4.5 (in)
